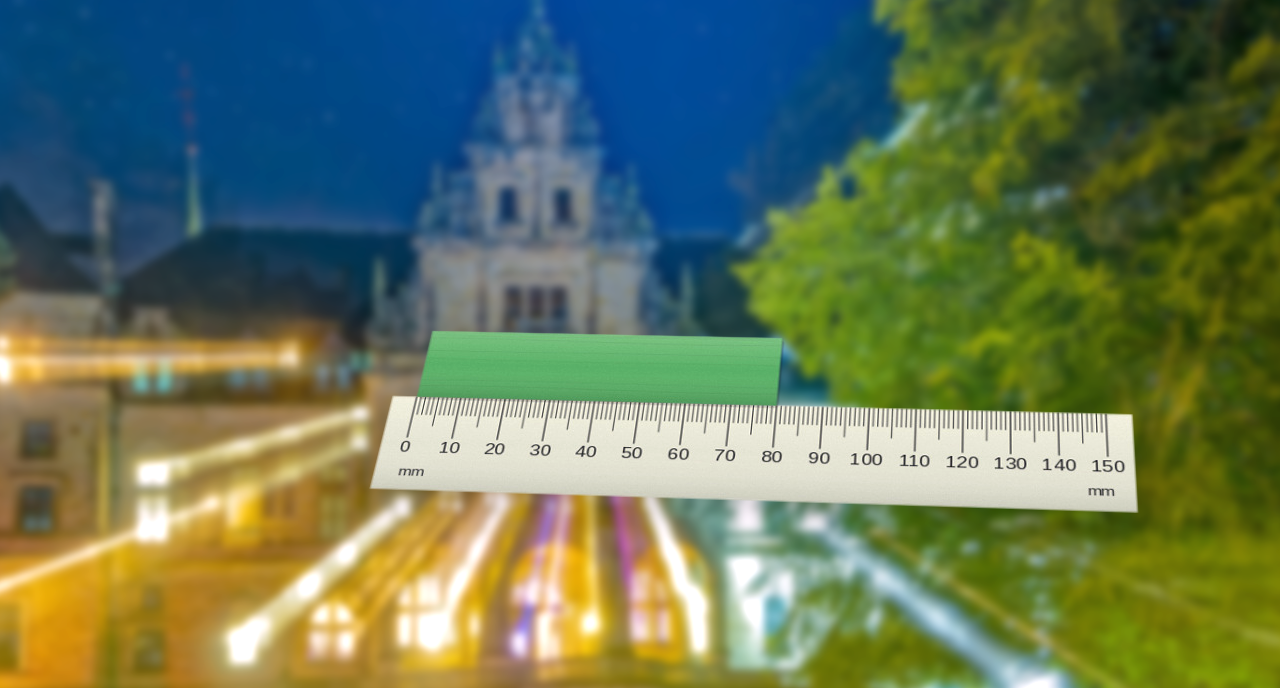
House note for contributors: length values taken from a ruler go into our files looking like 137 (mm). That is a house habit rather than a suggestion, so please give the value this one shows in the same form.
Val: 80 (mm)
